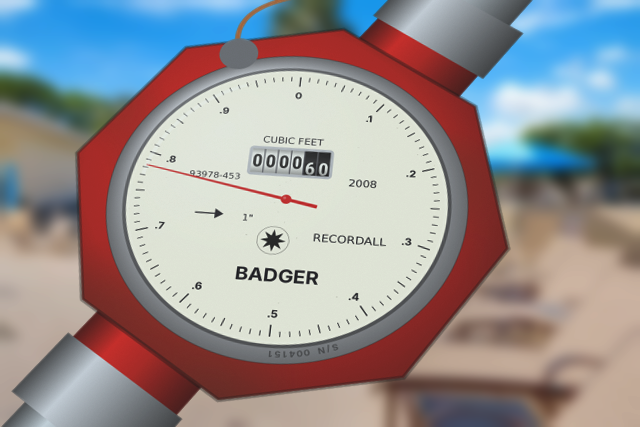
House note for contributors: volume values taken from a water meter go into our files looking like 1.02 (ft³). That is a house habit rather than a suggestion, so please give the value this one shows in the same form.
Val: 59.78 (ft³)
